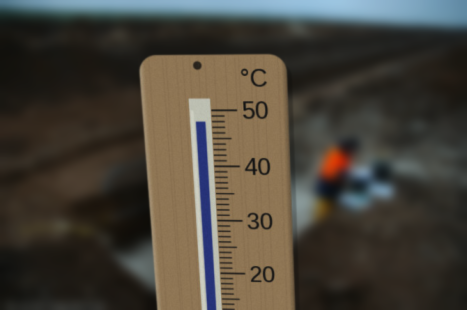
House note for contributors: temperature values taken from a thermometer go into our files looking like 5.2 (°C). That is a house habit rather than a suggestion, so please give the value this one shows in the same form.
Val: 48 (°C)
